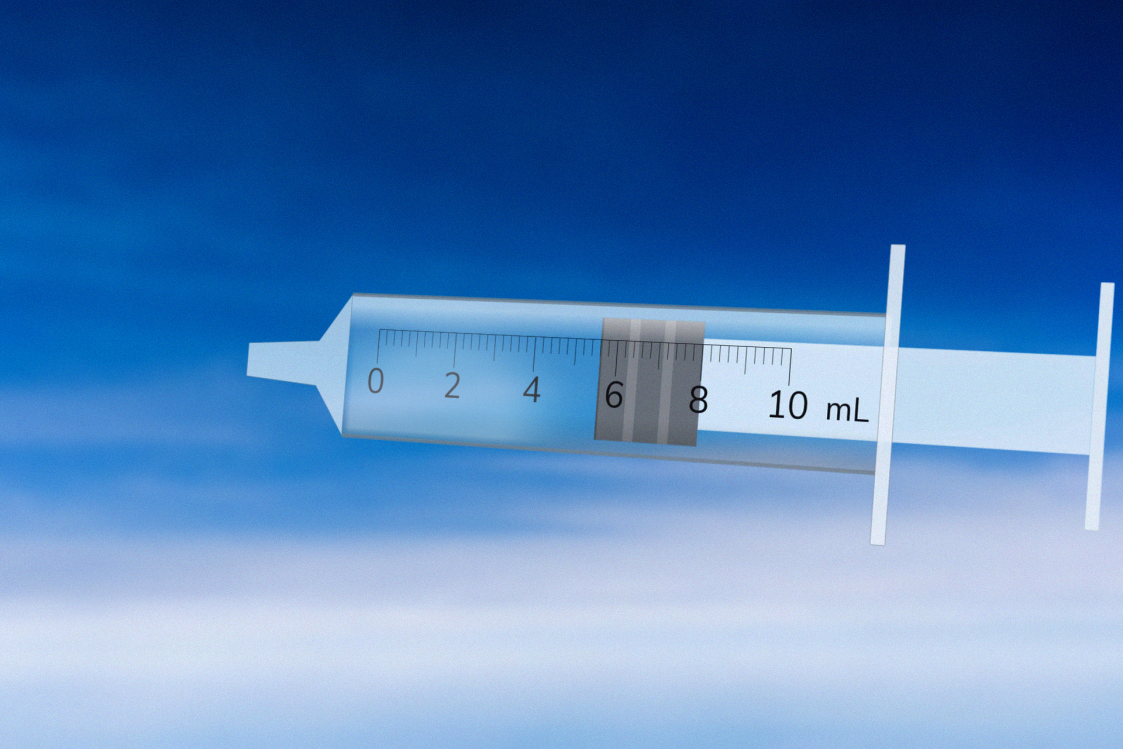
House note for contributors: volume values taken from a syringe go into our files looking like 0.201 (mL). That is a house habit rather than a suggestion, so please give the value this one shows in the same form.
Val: 5.6 (mL)
